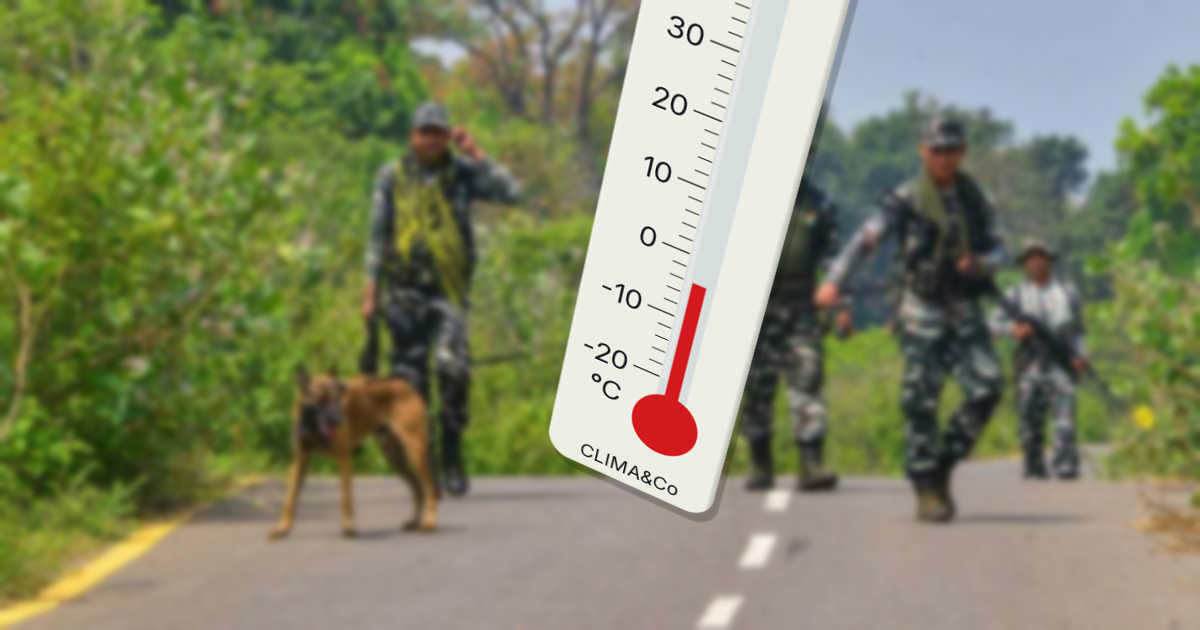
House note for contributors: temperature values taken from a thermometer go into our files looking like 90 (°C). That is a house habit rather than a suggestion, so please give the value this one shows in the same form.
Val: -4 (°C)
